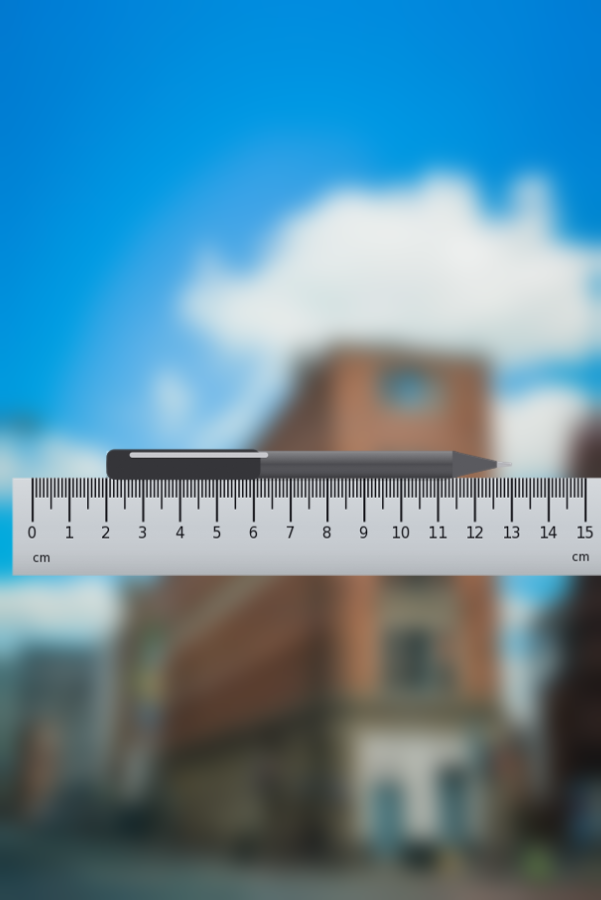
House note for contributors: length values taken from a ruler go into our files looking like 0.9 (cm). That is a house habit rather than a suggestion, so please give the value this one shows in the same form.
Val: 11 (cm)
